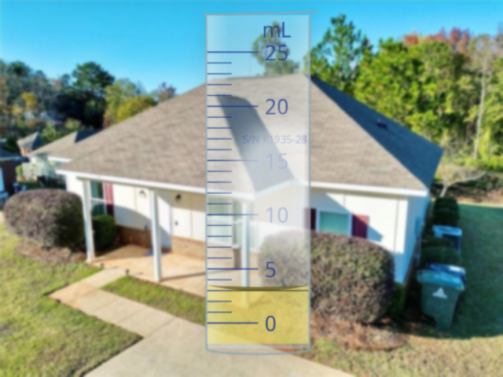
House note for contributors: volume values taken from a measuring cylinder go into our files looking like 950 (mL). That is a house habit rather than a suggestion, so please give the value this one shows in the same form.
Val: 3 (mL)
